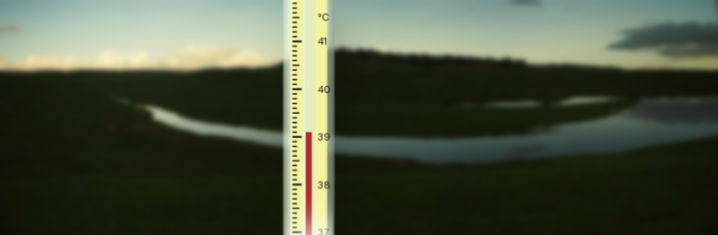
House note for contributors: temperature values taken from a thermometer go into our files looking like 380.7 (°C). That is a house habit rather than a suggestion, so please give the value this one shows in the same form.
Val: 39.1 (°C)
